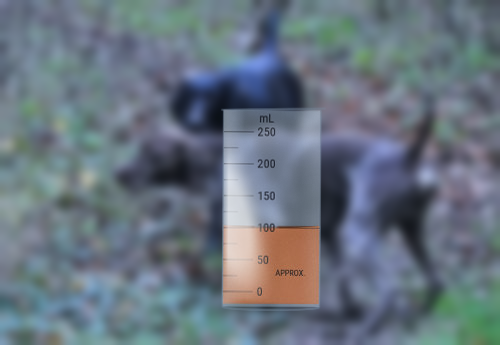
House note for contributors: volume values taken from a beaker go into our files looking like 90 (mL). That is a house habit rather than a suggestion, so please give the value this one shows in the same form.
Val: 100 (mL)
